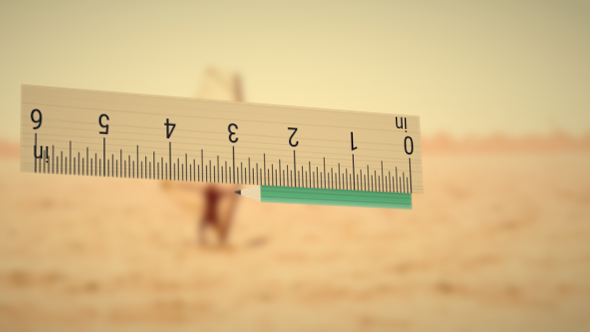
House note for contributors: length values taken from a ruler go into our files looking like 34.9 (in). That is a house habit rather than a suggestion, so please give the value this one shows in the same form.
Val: 3 (in)
